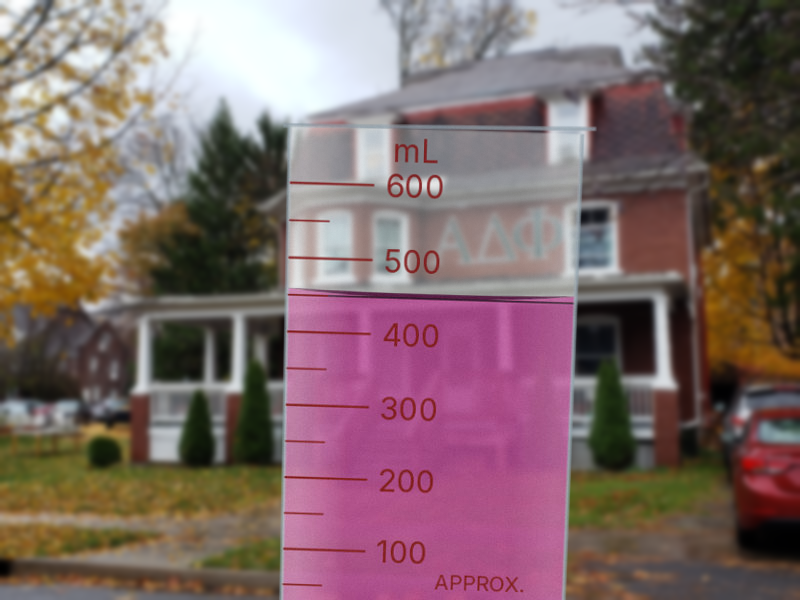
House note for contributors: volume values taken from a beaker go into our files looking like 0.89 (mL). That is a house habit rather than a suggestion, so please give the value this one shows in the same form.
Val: 450 (mL)
